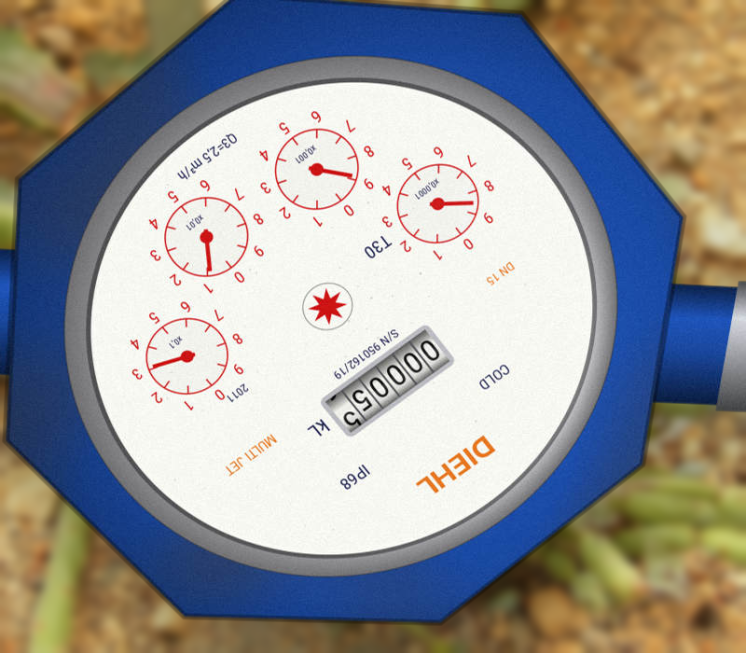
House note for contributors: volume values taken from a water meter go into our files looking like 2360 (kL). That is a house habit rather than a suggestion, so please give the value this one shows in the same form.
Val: 55.3088 (kL)
